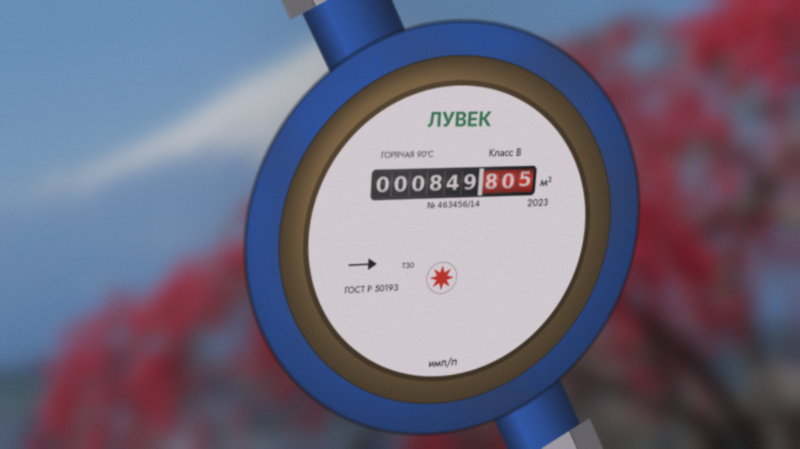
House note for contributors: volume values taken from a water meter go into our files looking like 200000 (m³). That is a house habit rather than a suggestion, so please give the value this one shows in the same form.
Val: 849.805 (m³)
